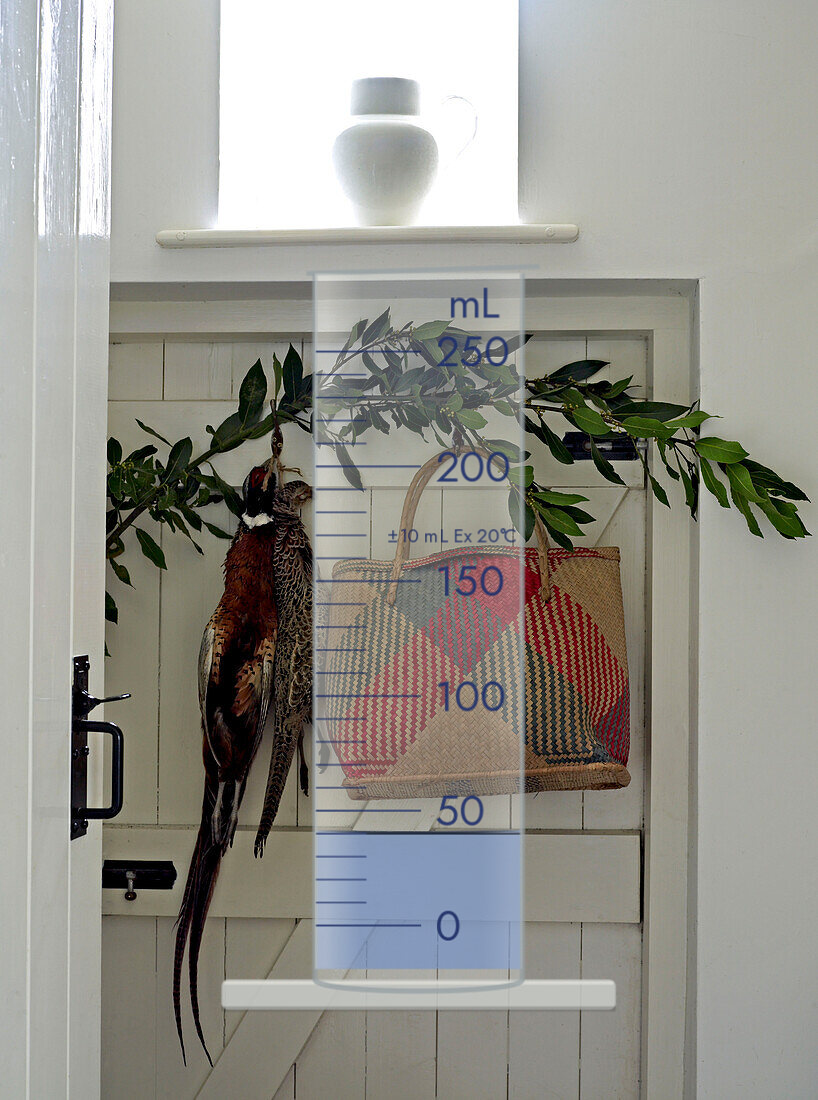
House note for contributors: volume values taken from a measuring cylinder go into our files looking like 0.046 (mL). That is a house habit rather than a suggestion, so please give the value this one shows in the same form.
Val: 40 (mL)
